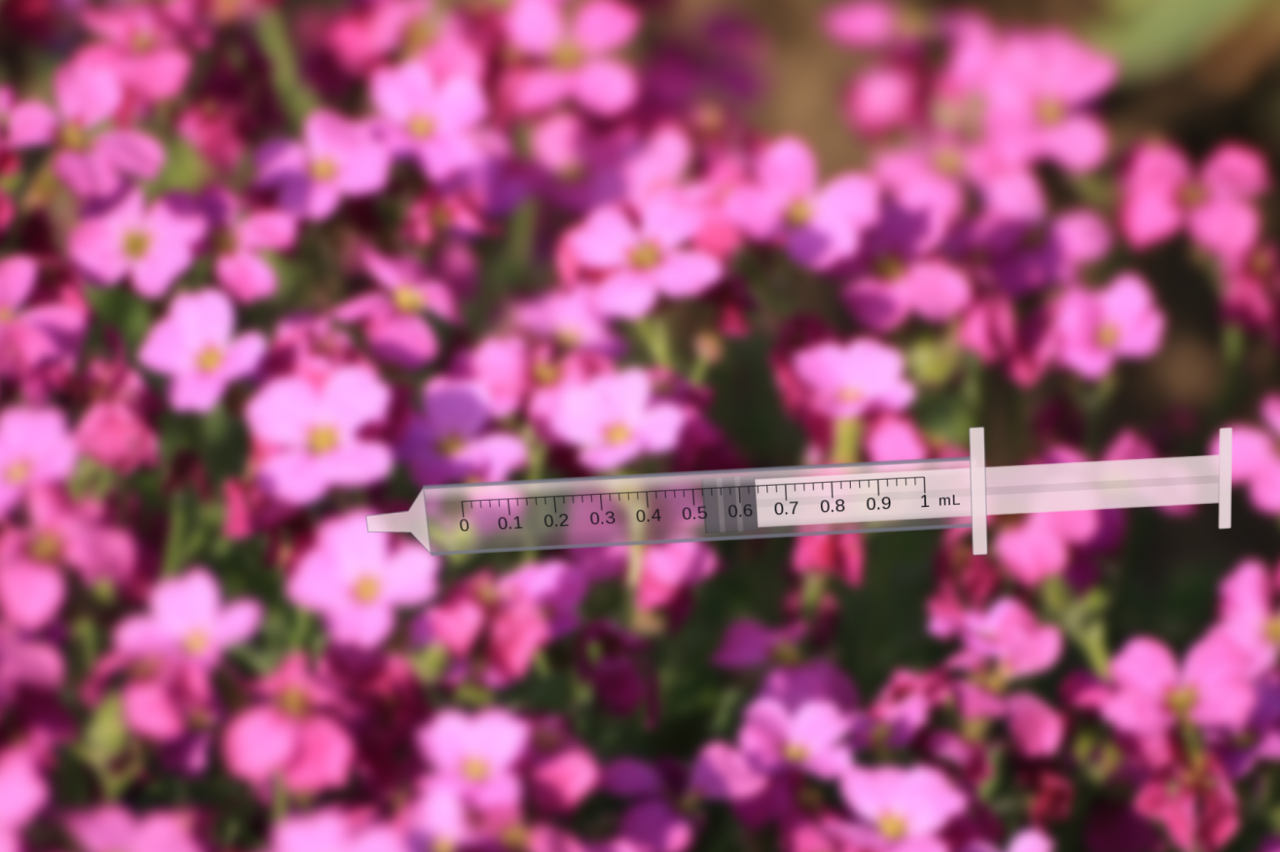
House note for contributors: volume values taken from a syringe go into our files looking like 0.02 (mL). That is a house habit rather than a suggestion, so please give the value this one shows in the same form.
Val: 0.52 (mL)
